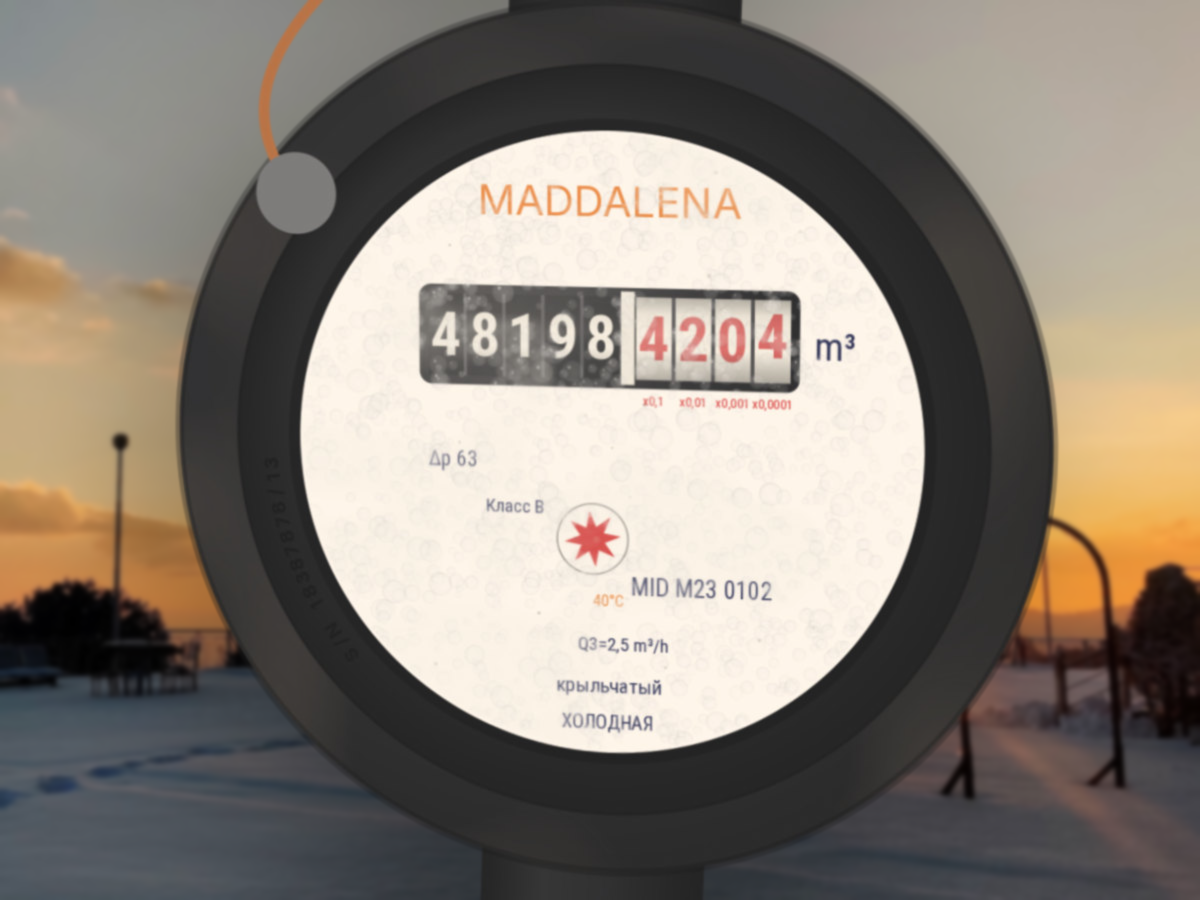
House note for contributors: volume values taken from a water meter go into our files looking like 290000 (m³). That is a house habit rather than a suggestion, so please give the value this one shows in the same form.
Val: 48198.4204 (m³)
